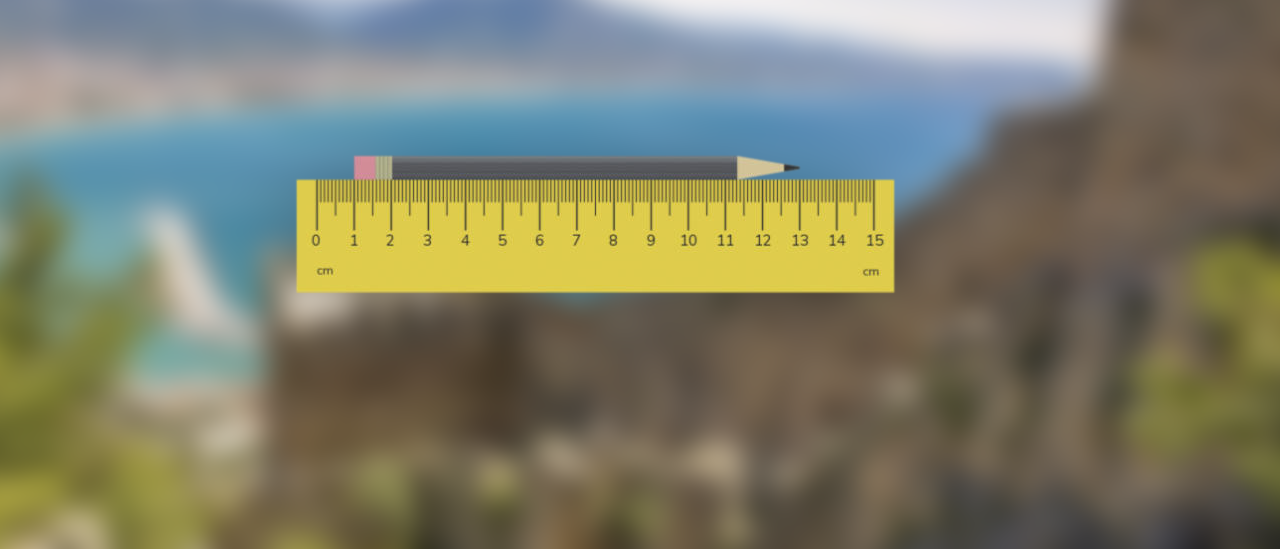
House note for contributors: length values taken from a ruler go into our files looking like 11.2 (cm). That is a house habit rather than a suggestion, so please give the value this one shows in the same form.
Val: 12 (cm)
